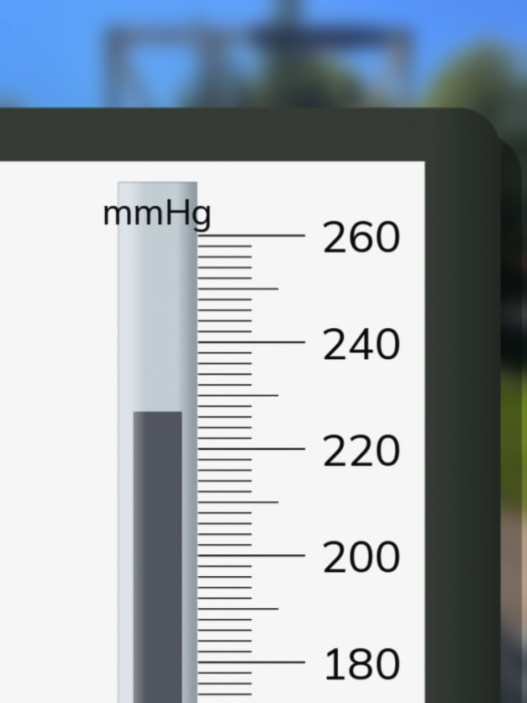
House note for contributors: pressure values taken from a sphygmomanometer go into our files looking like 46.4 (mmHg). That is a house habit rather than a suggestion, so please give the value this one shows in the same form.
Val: 227 (mmHg)
